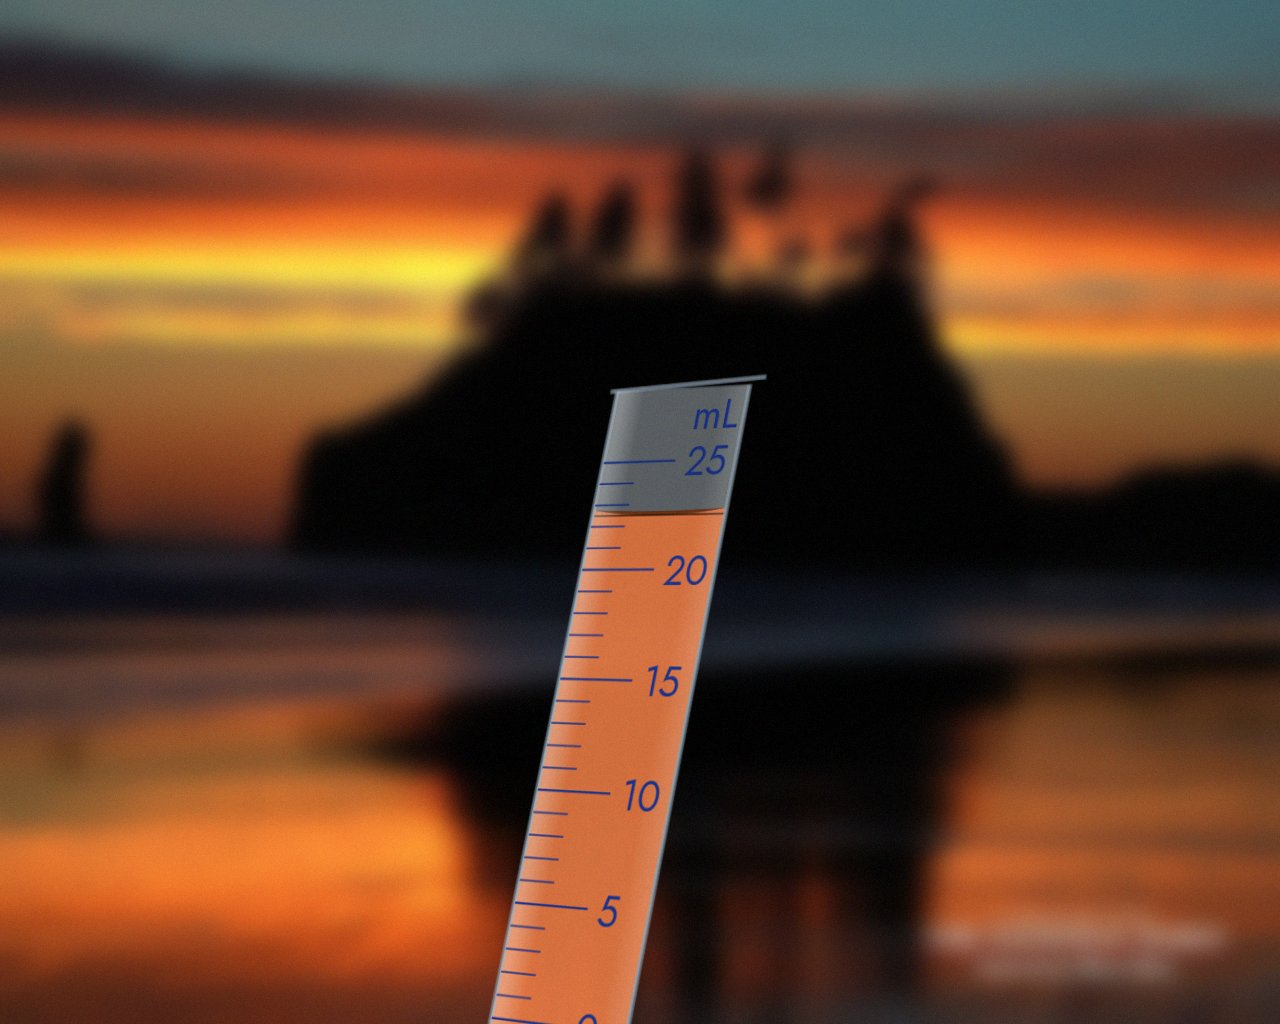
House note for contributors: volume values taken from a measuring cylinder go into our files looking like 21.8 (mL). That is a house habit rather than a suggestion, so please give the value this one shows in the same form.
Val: 22.5 (mL)
